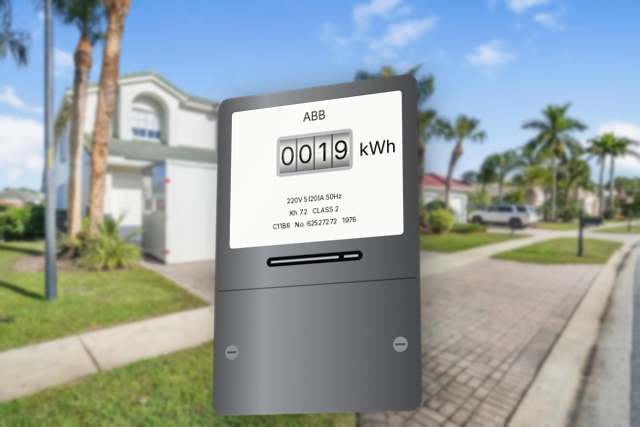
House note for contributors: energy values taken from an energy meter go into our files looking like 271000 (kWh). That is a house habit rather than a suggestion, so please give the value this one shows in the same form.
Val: 19 (kWh)
